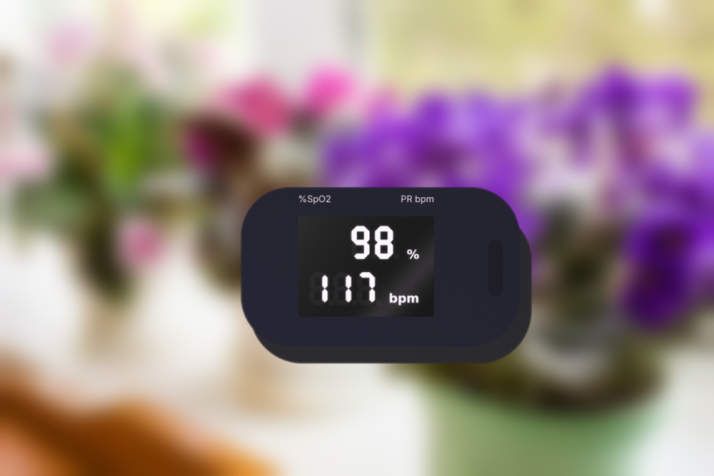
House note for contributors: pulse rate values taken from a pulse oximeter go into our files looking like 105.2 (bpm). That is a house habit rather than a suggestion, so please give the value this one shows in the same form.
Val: 117 (bpm)
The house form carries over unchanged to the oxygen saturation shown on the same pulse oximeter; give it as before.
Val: 98 (%)
